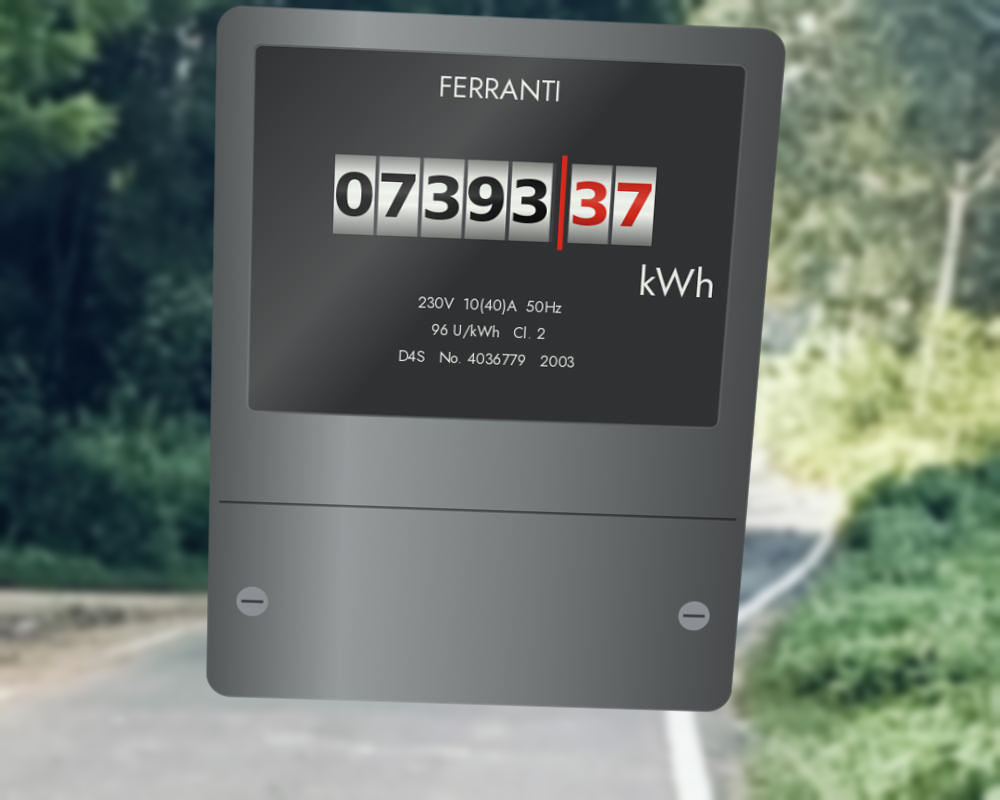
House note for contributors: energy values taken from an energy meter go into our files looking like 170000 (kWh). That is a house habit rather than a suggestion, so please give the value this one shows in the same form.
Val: 7393.37 (kWh)
